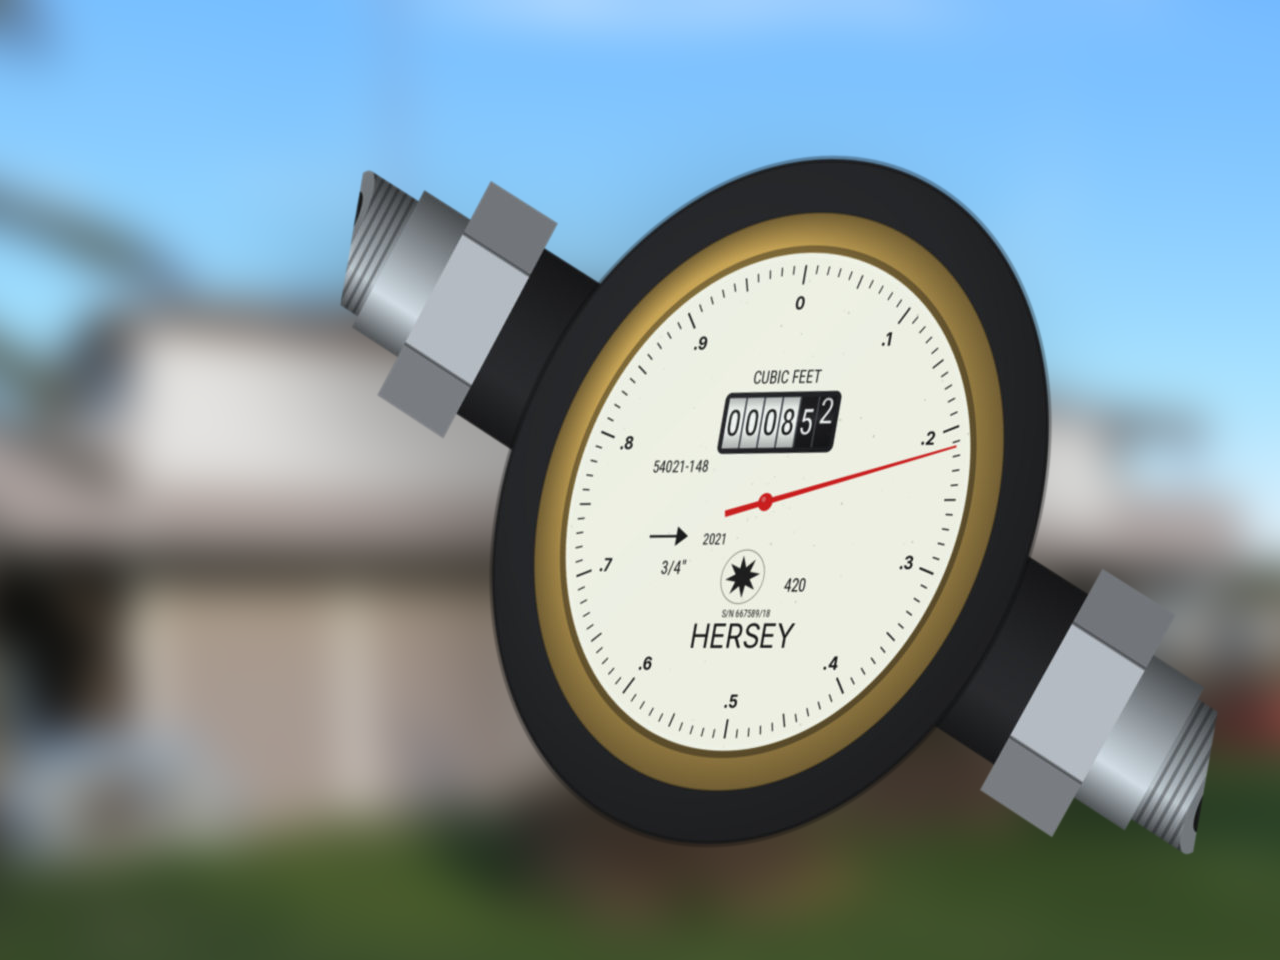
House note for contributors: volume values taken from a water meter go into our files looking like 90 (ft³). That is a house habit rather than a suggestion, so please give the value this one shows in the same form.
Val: 852.21 (ft³)
